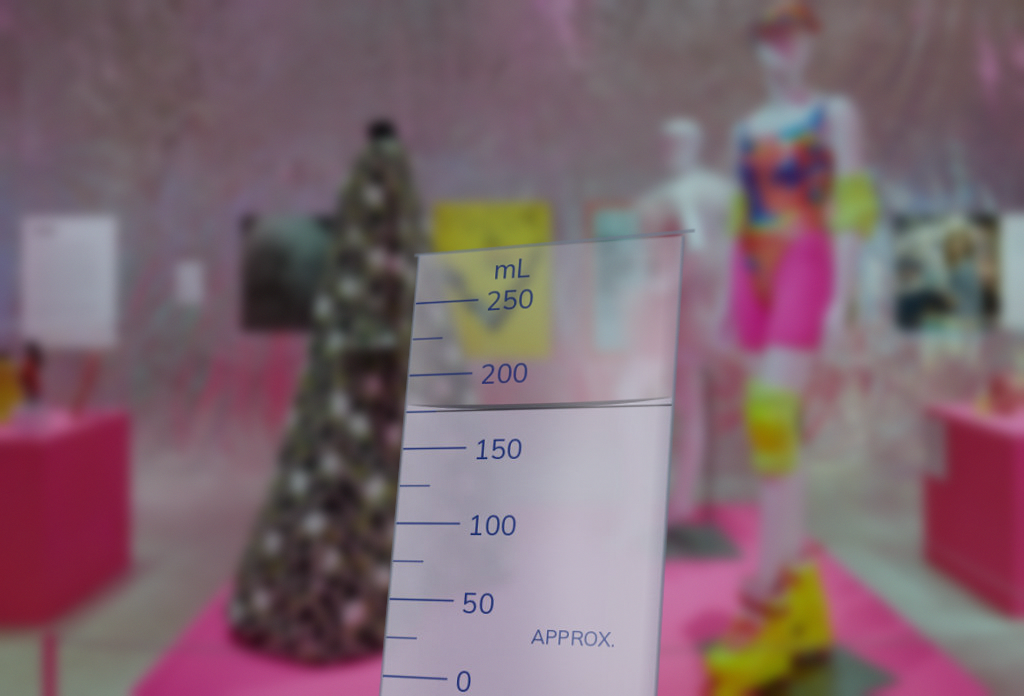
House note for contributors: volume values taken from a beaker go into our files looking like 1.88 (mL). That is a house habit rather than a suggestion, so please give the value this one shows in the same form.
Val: 175 (mL)
